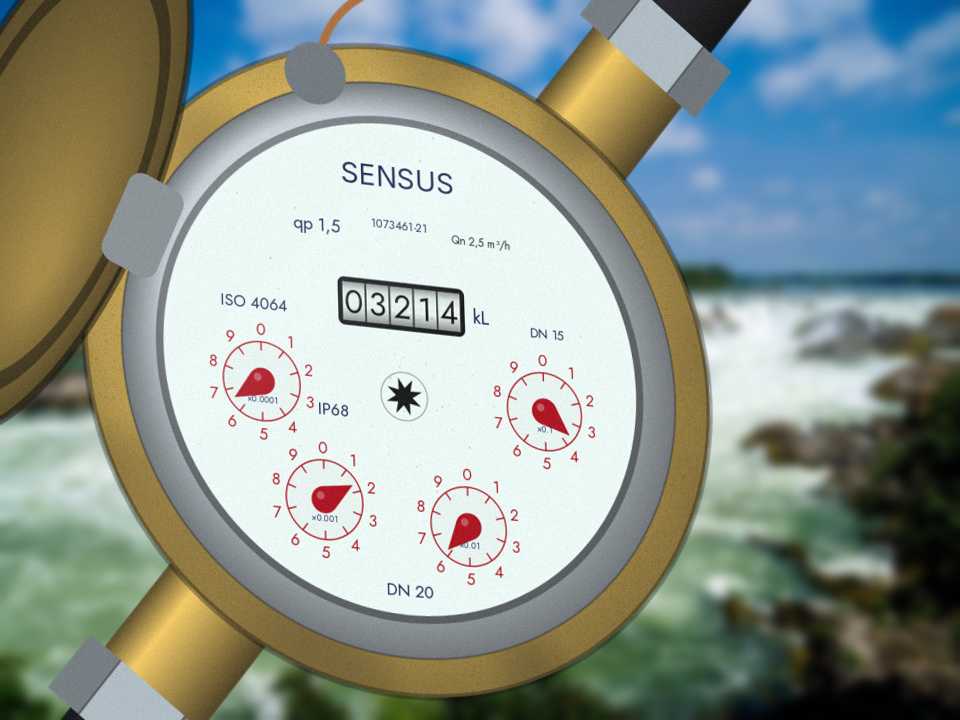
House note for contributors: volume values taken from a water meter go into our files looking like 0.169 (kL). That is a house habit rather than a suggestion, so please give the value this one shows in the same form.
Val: 3214.3616 (kL)
